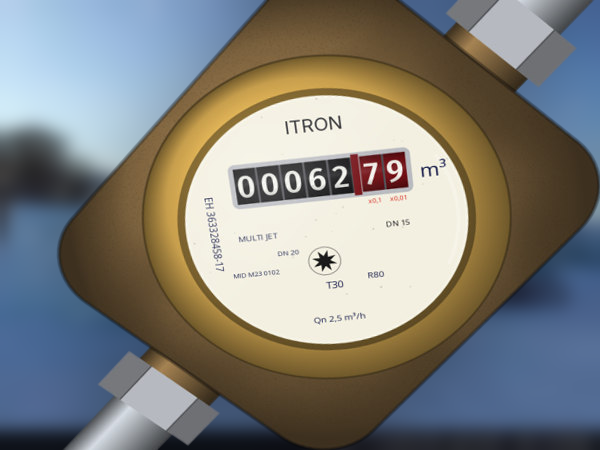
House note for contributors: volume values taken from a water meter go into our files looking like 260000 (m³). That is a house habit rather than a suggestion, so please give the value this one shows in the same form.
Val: 62.79 (m³)
